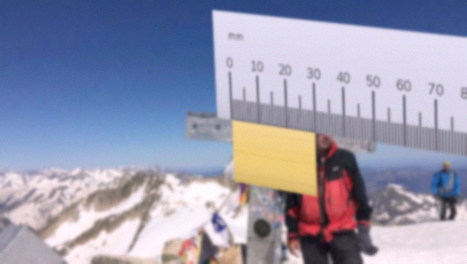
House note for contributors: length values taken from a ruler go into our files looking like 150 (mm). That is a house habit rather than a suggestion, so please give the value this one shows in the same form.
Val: 30 (mm)
